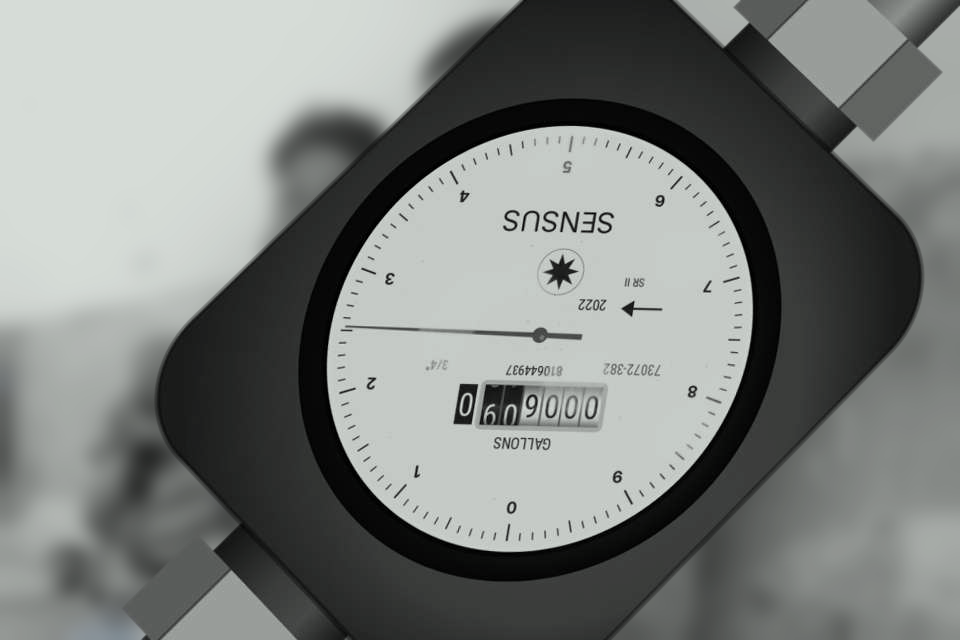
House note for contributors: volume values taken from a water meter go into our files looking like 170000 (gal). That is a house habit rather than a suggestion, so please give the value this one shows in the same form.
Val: 6092.5 (gal)
